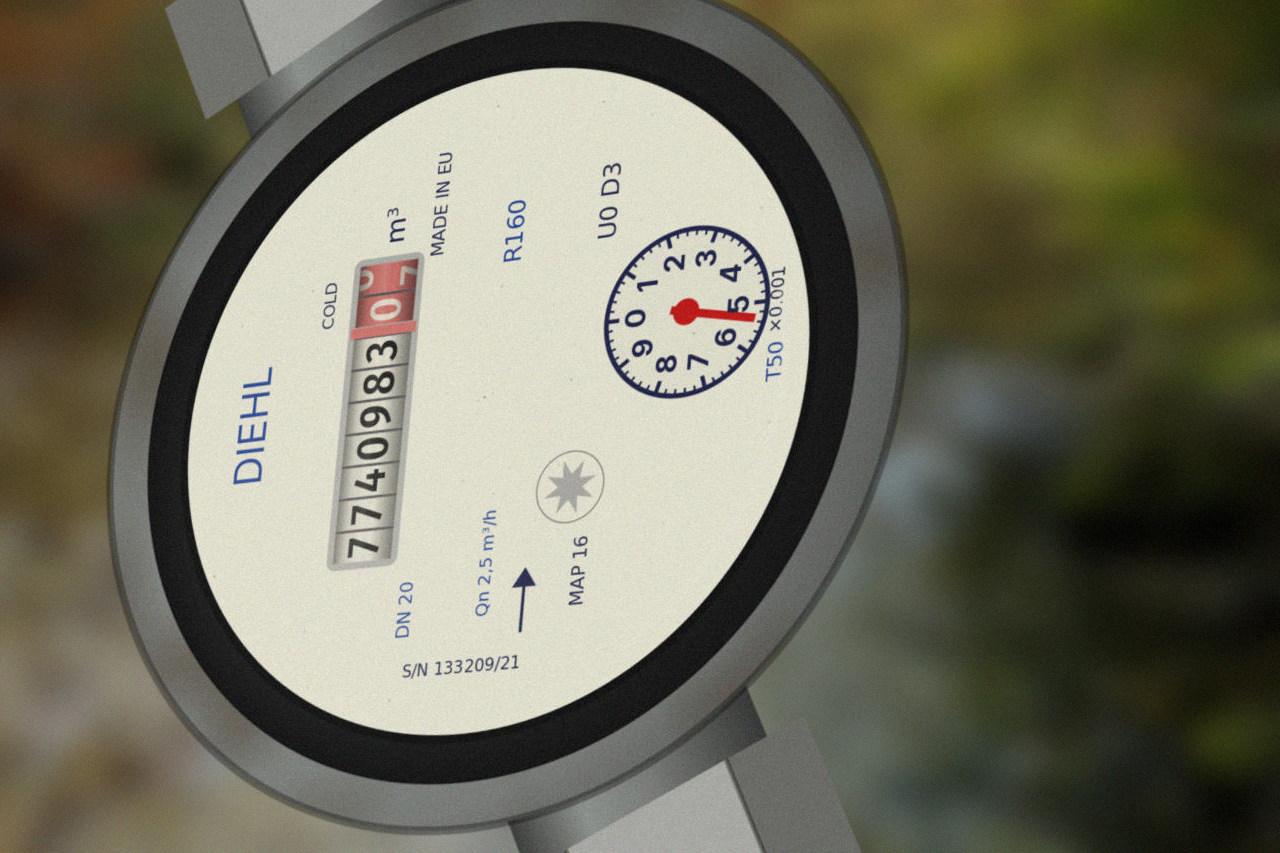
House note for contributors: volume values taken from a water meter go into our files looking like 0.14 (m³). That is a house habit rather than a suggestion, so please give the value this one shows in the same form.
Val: 7740983.065 (m³)
